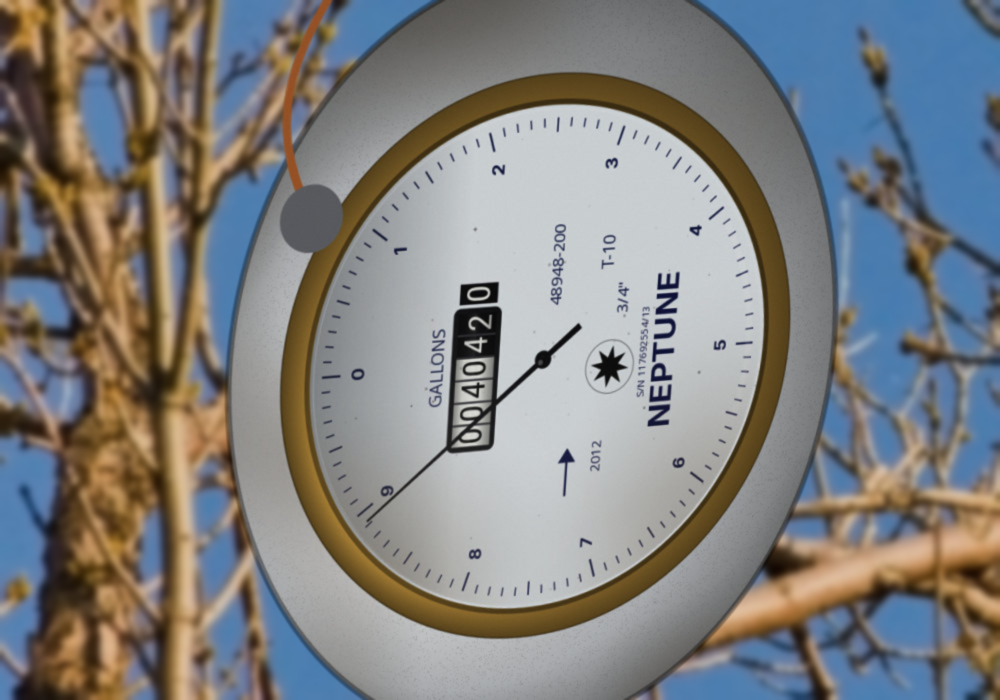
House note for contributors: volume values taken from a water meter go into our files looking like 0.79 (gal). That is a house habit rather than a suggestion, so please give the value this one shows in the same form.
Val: 40418.9 (gal)
